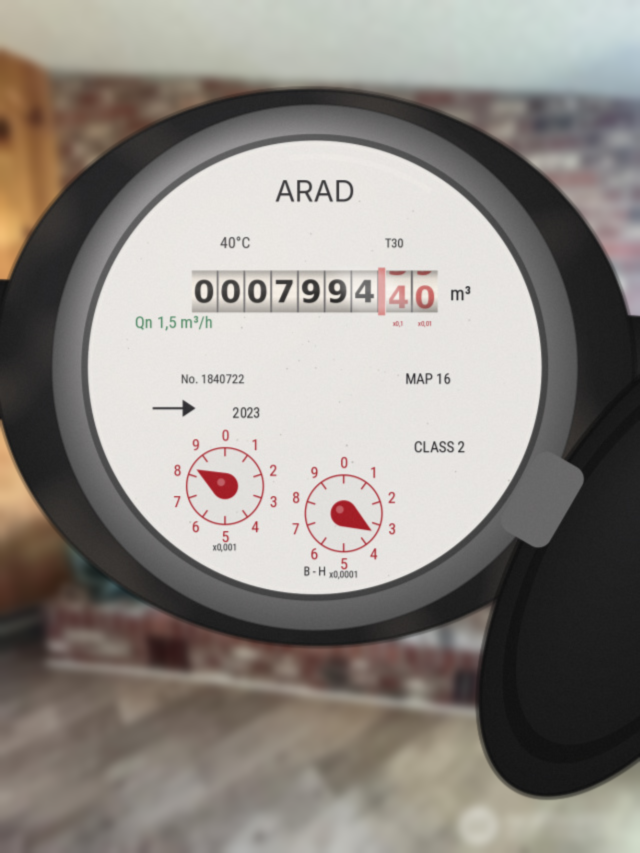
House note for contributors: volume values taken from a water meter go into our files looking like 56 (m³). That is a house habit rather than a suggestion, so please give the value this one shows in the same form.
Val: 7994.3983 (m³)
